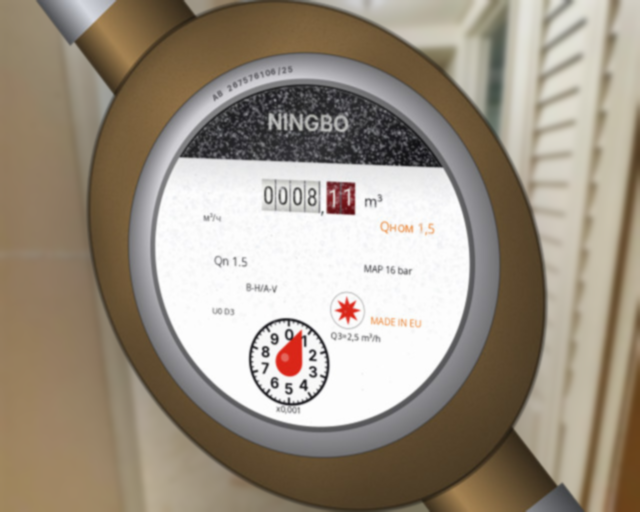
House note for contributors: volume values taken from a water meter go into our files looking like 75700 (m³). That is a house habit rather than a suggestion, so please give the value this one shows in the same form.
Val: 8.110 (m³)
